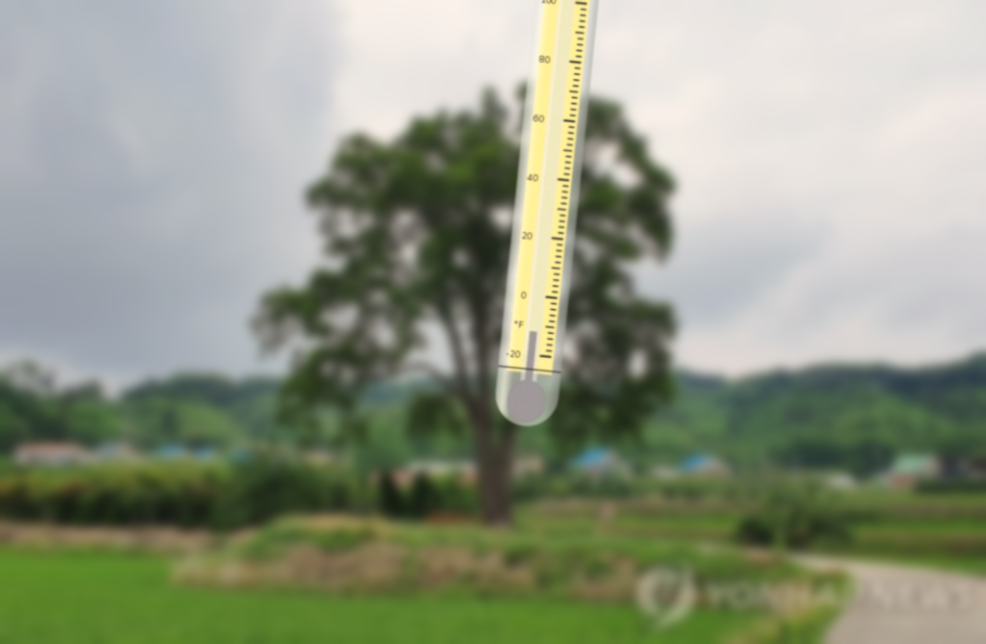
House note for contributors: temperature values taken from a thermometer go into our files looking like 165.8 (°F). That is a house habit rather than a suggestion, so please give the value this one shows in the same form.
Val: -12 (°F)
